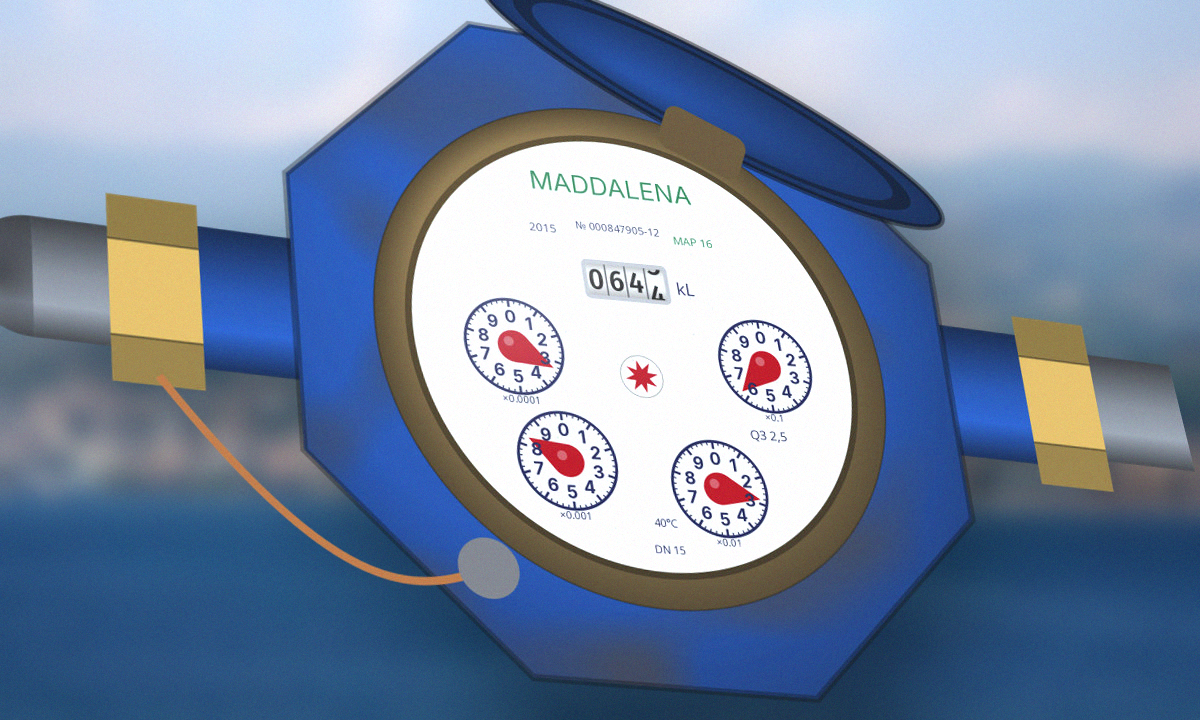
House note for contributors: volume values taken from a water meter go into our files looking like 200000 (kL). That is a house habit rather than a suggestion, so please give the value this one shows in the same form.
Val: 643.6283 (kL)
